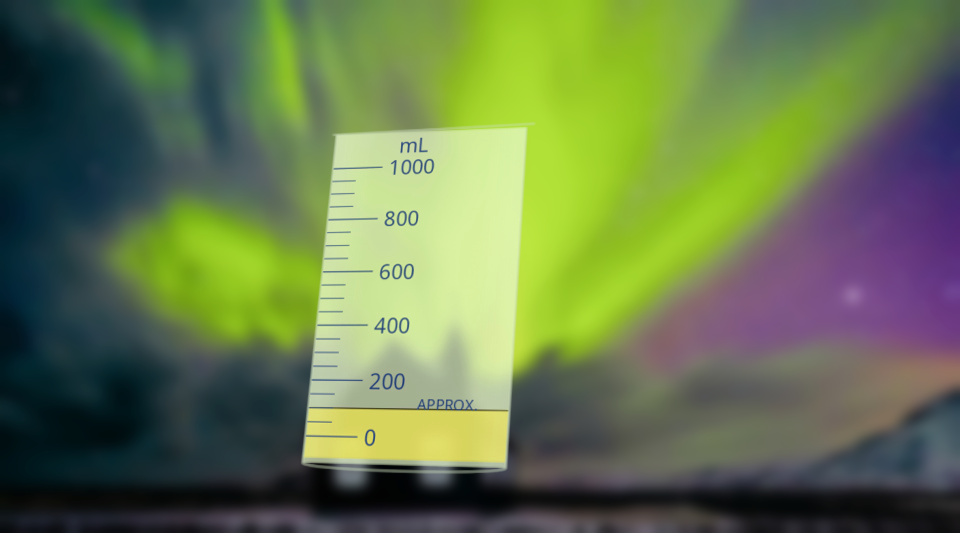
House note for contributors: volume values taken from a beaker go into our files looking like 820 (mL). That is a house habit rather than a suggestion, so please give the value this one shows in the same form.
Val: 100 (mL)
